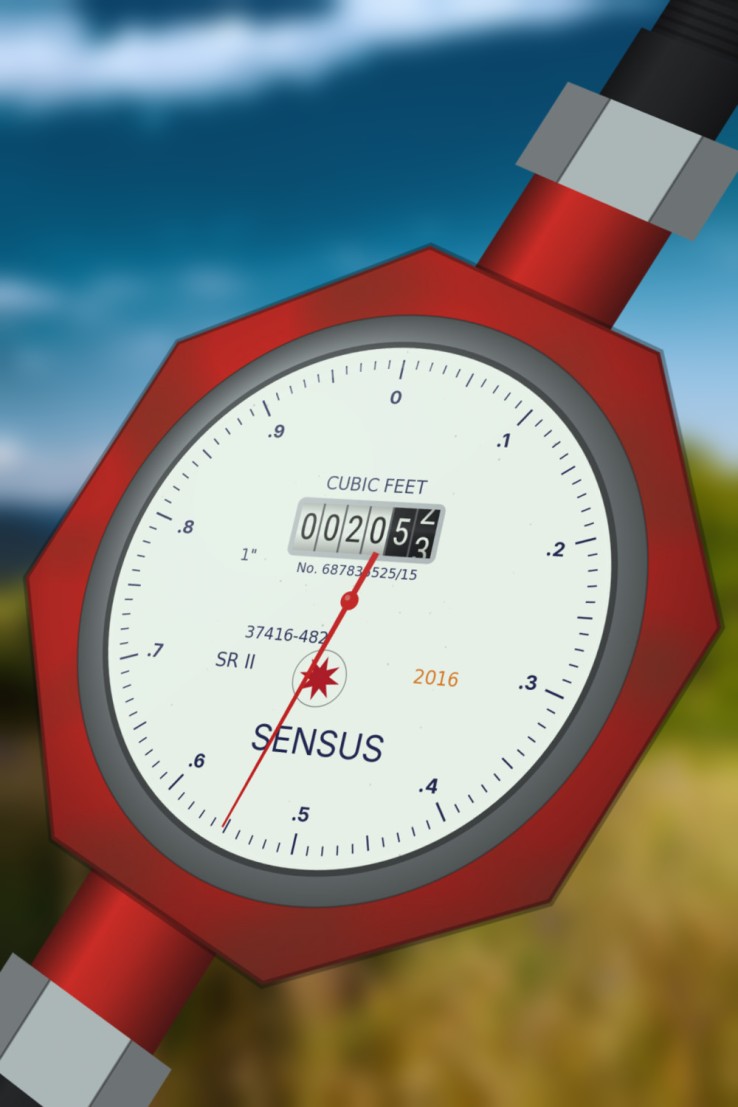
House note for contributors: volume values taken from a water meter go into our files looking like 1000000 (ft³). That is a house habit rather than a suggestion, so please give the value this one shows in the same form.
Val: 2052.55 (ft³)
